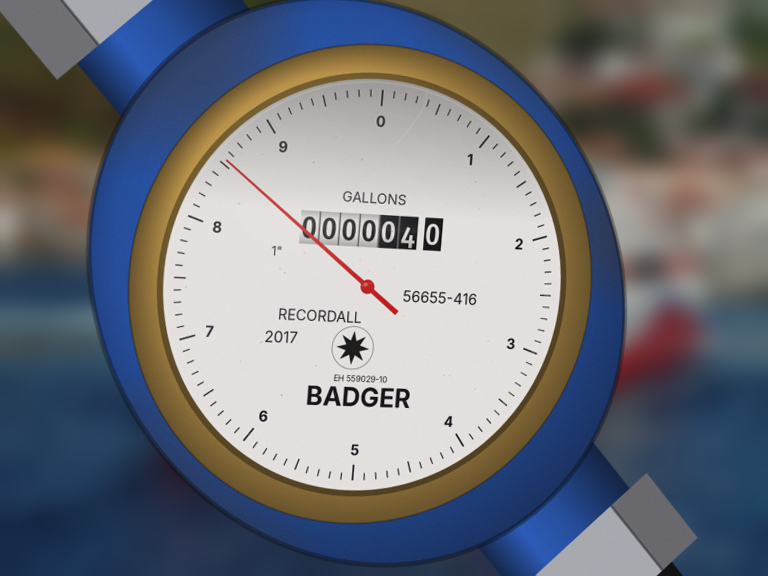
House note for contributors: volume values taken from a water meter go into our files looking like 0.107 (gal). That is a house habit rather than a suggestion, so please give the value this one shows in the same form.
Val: 38.5 (gal)
